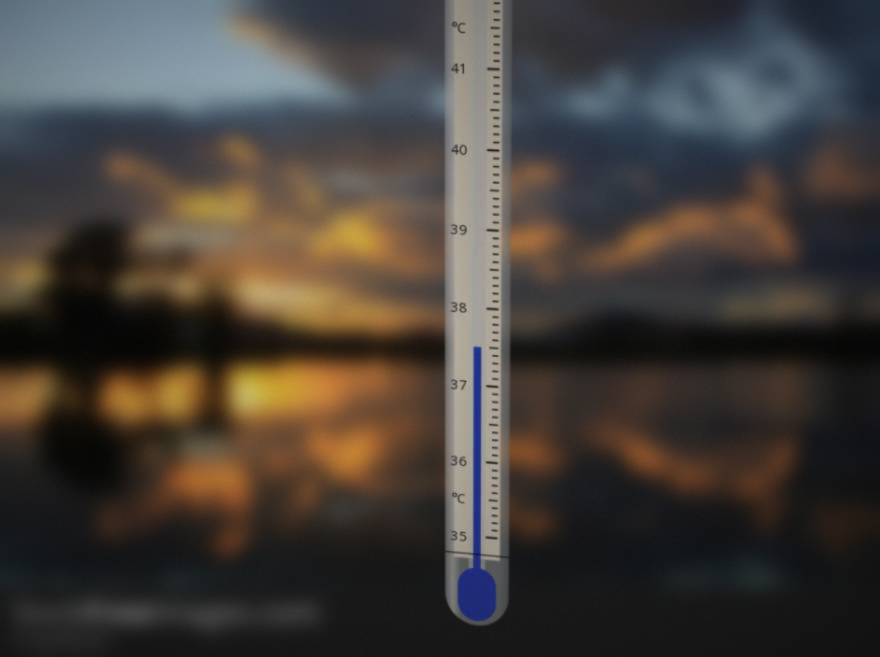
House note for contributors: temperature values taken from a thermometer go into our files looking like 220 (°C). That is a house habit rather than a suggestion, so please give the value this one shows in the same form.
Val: 37.5 (°C)
